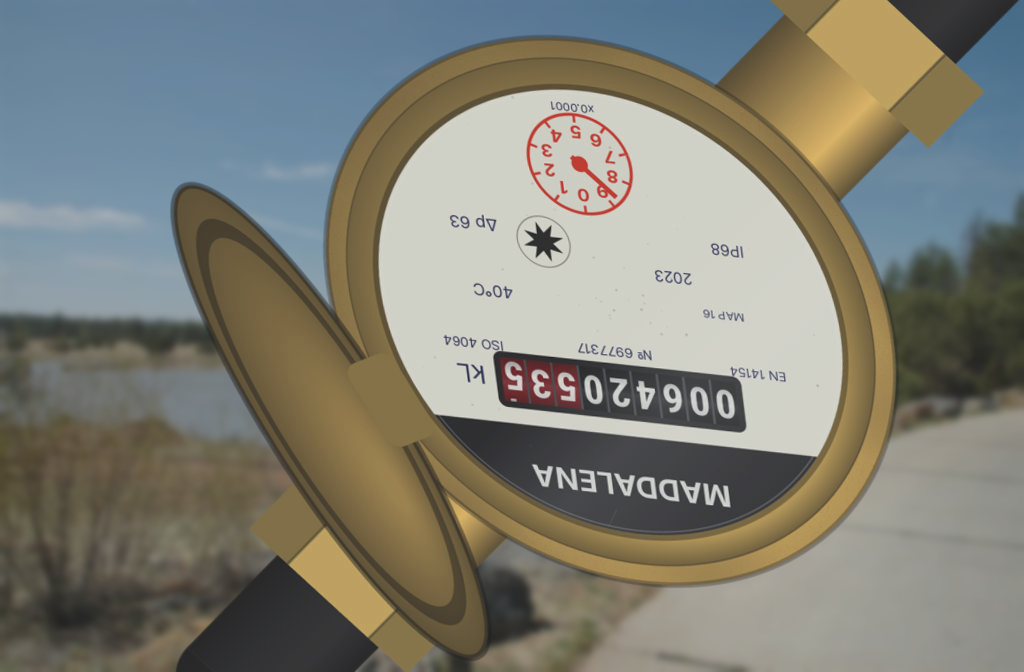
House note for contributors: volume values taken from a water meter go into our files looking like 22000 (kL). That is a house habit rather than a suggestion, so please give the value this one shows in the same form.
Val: 6420.5348 (kL)
